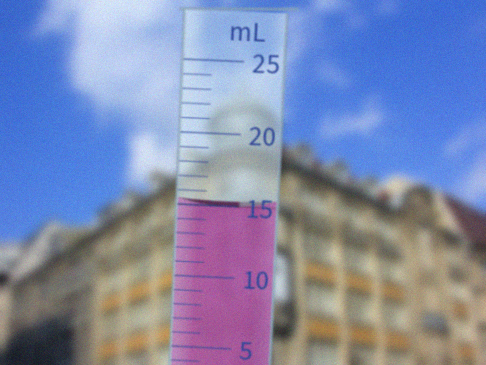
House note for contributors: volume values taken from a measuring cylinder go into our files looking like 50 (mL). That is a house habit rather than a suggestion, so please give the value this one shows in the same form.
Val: 15 (mL)
